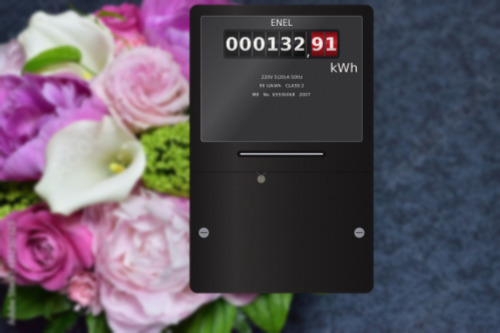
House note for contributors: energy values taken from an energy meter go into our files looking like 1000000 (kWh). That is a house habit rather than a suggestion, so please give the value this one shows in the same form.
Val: 132.91 (kWh)
